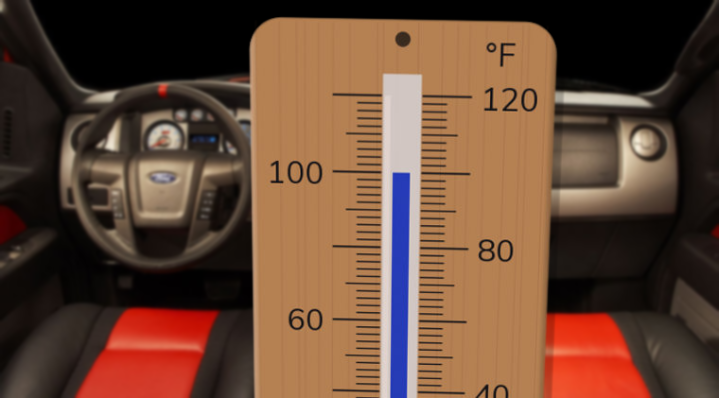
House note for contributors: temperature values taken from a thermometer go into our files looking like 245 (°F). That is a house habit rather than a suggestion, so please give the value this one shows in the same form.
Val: 100 (°F)
